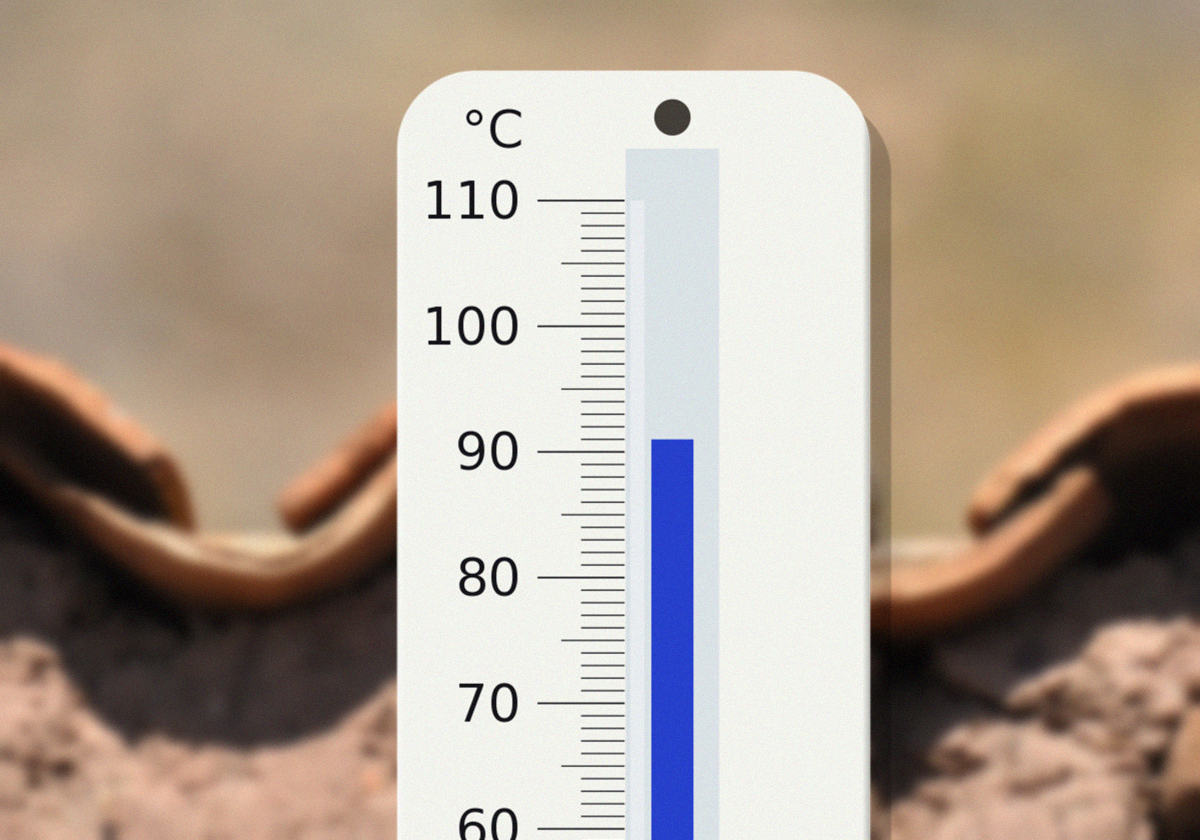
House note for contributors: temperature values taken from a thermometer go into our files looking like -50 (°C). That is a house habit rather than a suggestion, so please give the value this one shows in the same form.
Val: 91 (°C)
